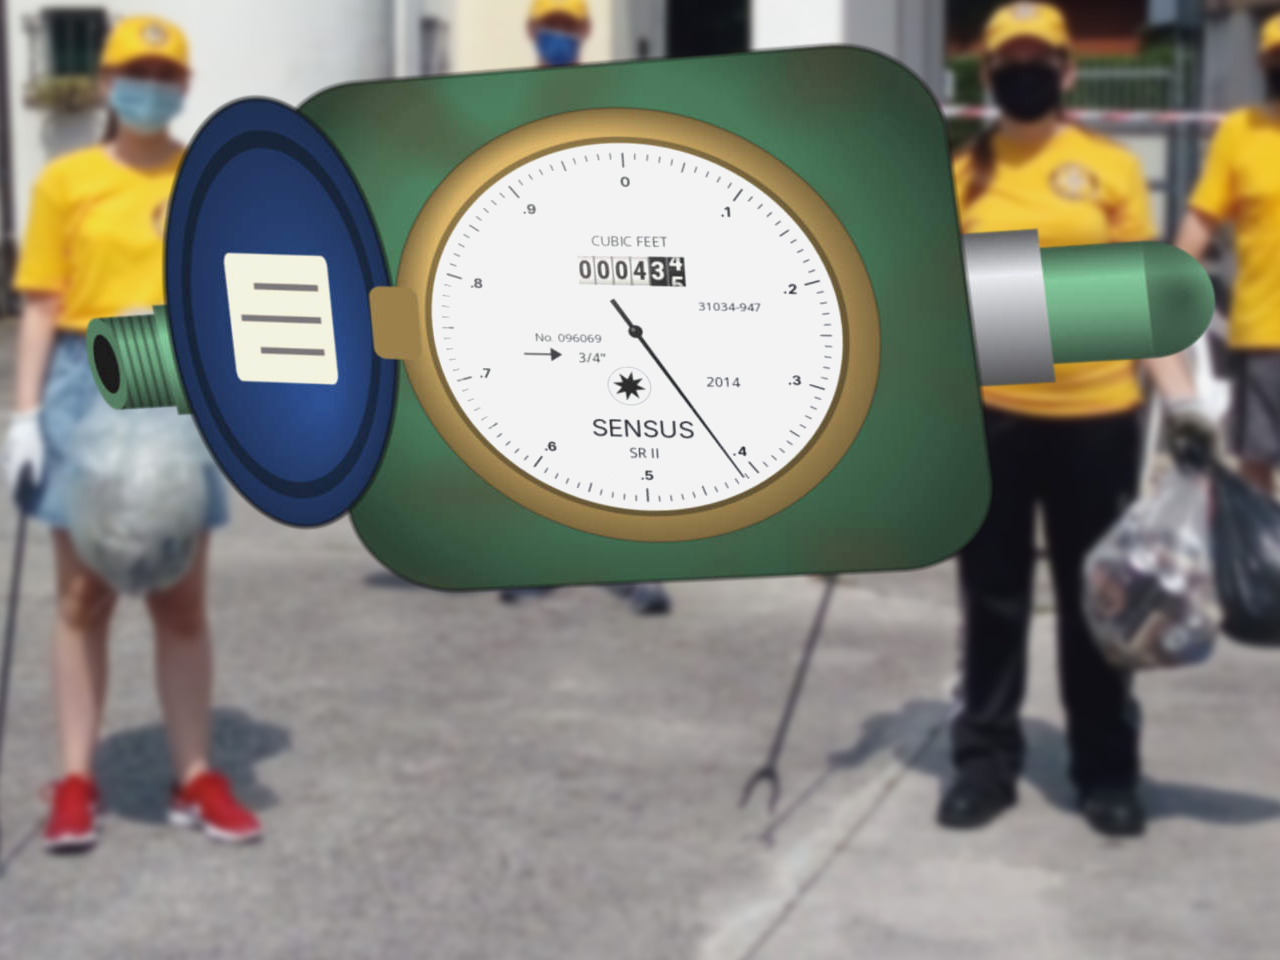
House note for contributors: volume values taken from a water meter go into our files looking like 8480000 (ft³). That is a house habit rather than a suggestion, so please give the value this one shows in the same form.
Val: 434.41 (ft³)
